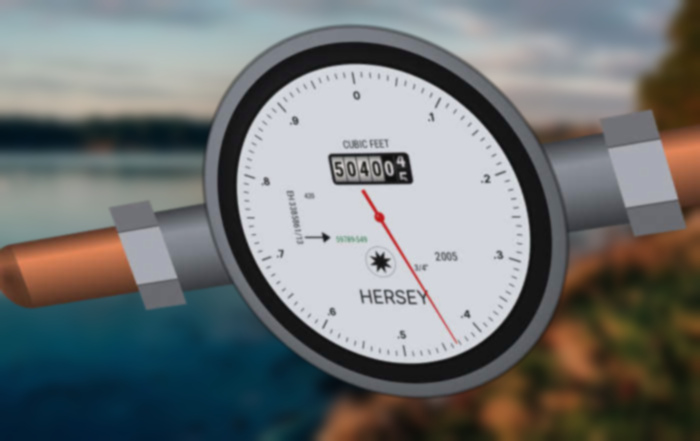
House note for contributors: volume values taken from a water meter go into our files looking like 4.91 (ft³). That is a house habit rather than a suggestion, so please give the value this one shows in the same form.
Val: 504004.43 (ft³)
